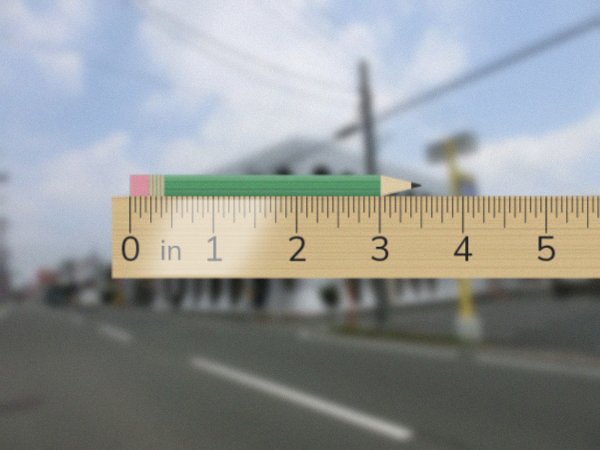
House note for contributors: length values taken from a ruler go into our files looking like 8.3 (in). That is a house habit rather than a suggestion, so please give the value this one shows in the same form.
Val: 3.5 (in)
